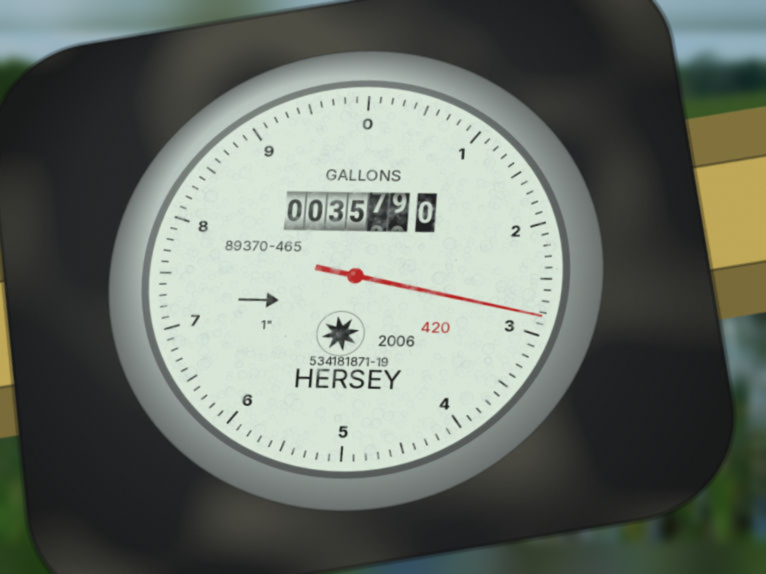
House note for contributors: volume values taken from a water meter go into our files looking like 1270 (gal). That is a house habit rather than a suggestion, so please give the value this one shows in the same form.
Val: 35792.8 (gal)
